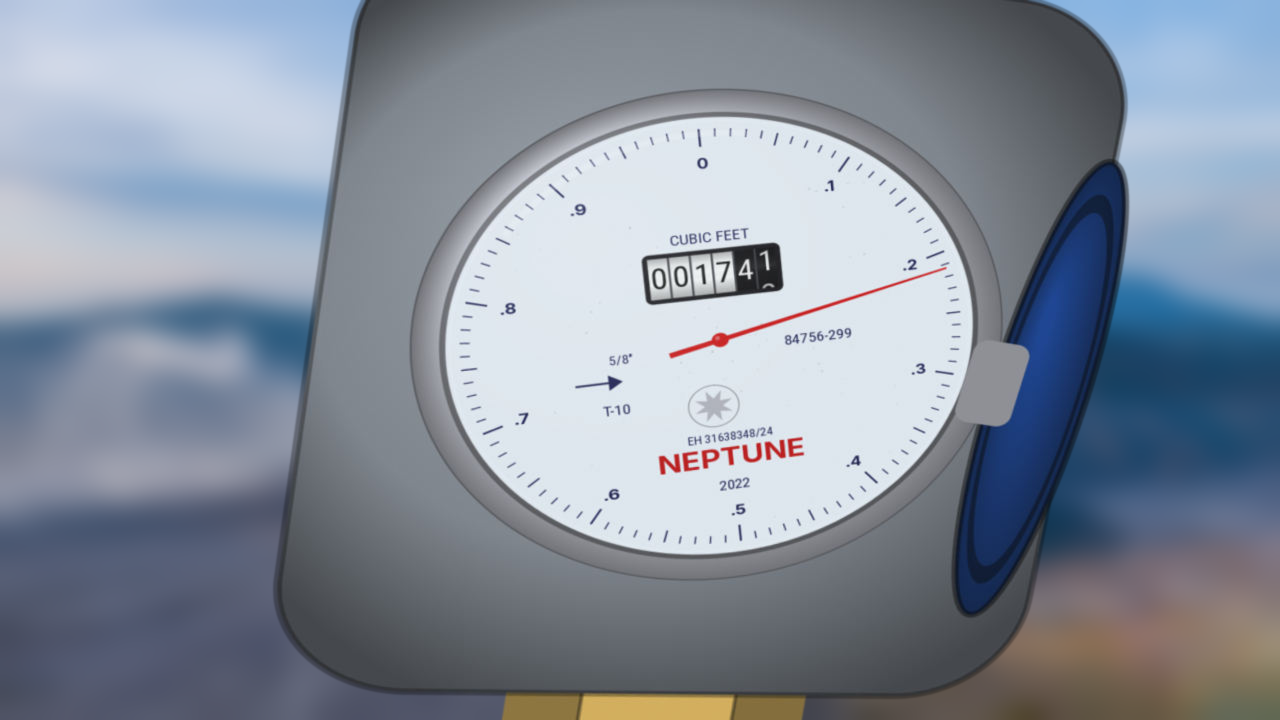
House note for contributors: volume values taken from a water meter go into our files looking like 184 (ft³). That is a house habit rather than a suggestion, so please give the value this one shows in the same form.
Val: 1741.21 (ft³)
